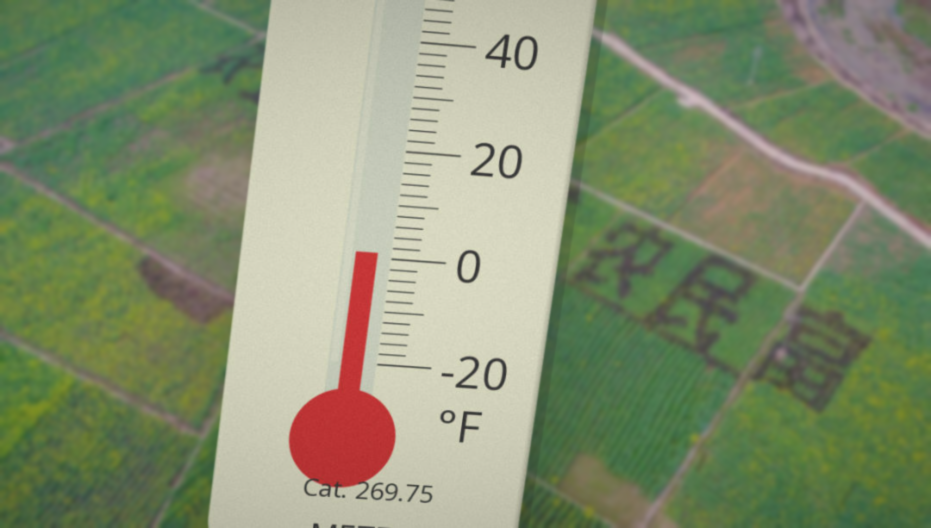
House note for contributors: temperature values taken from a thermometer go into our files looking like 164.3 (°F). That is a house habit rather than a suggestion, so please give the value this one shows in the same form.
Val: 1 (°F)
